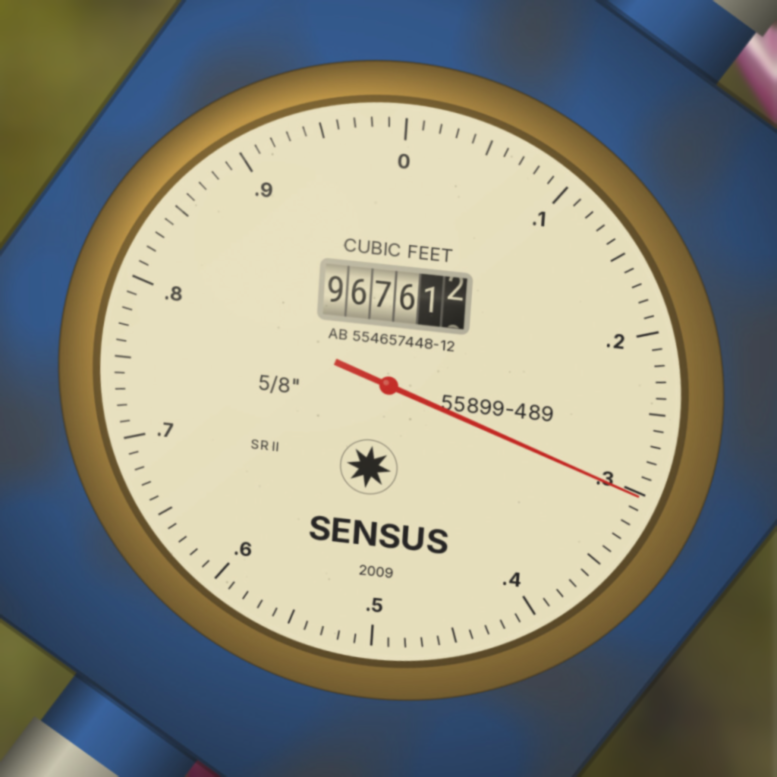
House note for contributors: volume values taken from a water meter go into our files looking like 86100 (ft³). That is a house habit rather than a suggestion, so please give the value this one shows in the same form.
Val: 967612.30 (ft³)
